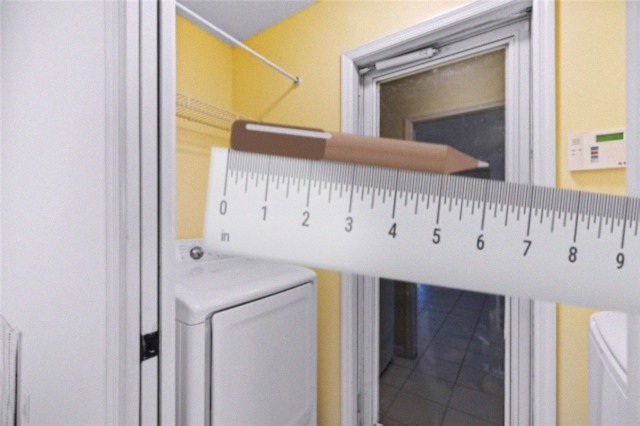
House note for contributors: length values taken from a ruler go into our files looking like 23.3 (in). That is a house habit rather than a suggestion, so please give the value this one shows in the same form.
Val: 6 (in)
